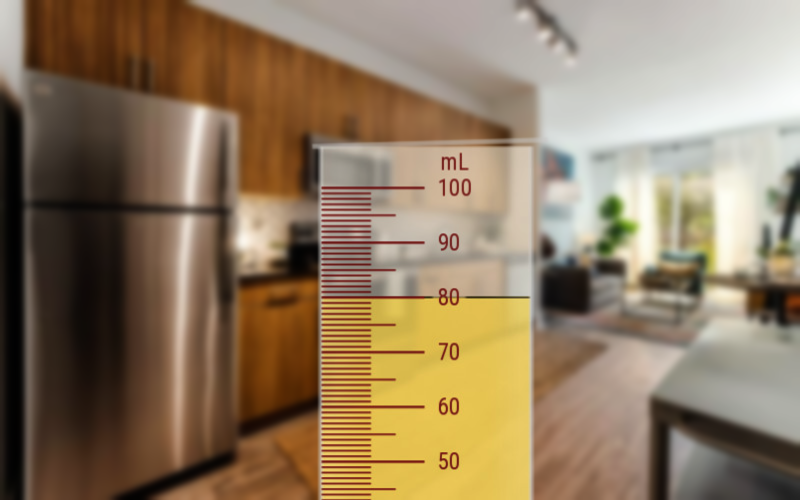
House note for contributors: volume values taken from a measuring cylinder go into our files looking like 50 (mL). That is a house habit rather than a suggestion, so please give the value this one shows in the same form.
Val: 80 (mL)
